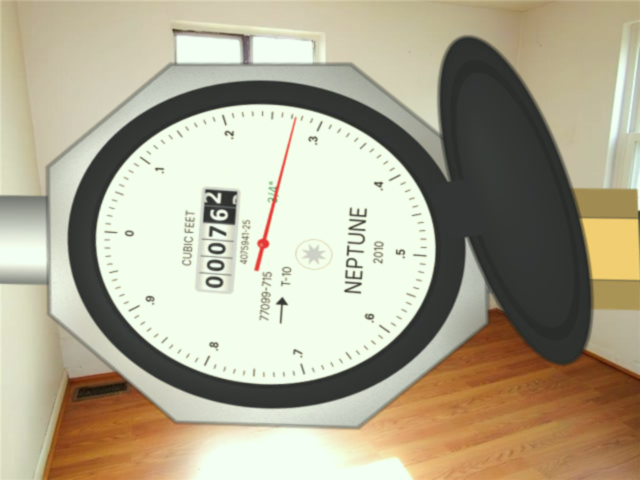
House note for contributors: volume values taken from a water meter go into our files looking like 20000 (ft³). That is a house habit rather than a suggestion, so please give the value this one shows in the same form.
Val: 762.27 (ft³)
